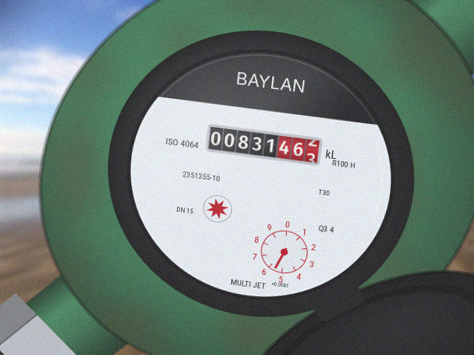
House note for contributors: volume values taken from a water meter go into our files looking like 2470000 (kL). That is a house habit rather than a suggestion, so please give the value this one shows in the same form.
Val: 831.4625 (kL)
